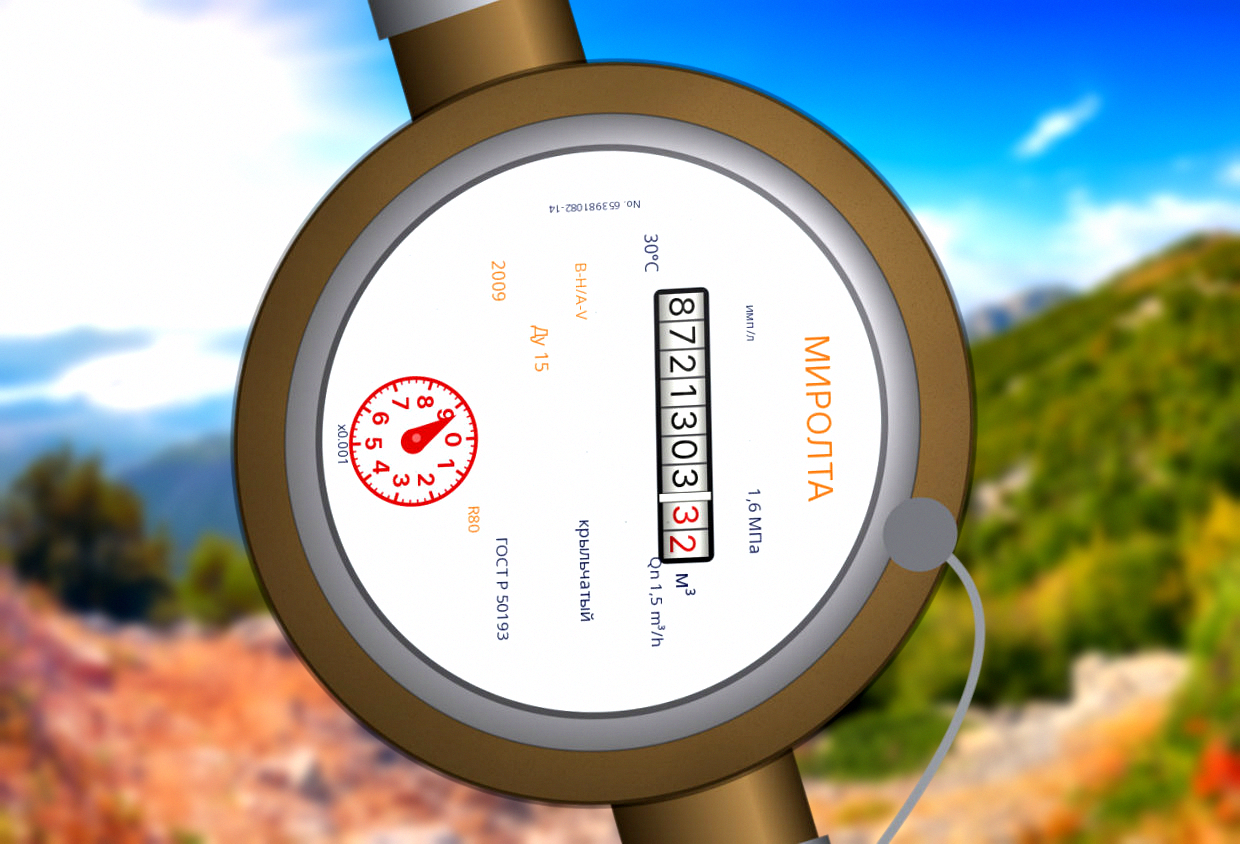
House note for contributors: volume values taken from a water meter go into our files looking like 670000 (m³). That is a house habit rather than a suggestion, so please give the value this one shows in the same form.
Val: 8721303.319 (m³)
